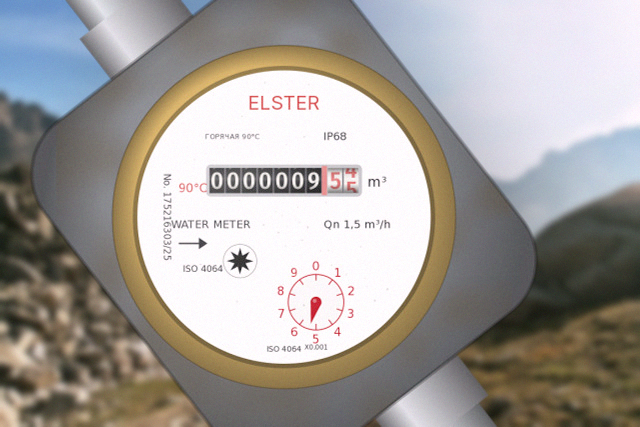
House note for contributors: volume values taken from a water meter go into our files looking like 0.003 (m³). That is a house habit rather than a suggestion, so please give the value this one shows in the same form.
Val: 9.545 (m³)
